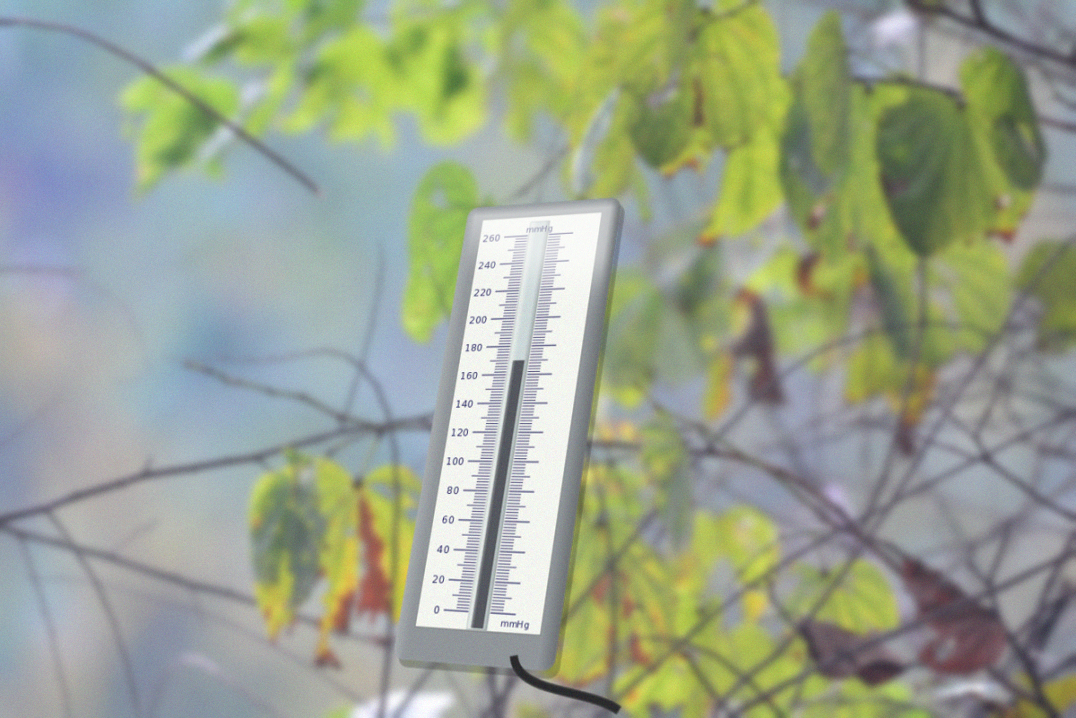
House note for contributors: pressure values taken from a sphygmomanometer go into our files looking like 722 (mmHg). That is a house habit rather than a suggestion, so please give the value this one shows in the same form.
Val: 170 (mmHg)
